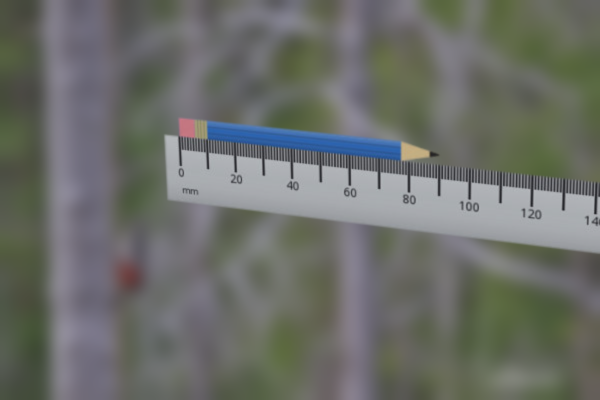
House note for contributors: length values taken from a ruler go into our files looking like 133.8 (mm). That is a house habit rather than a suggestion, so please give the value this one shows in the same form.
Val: 90 (mm)
